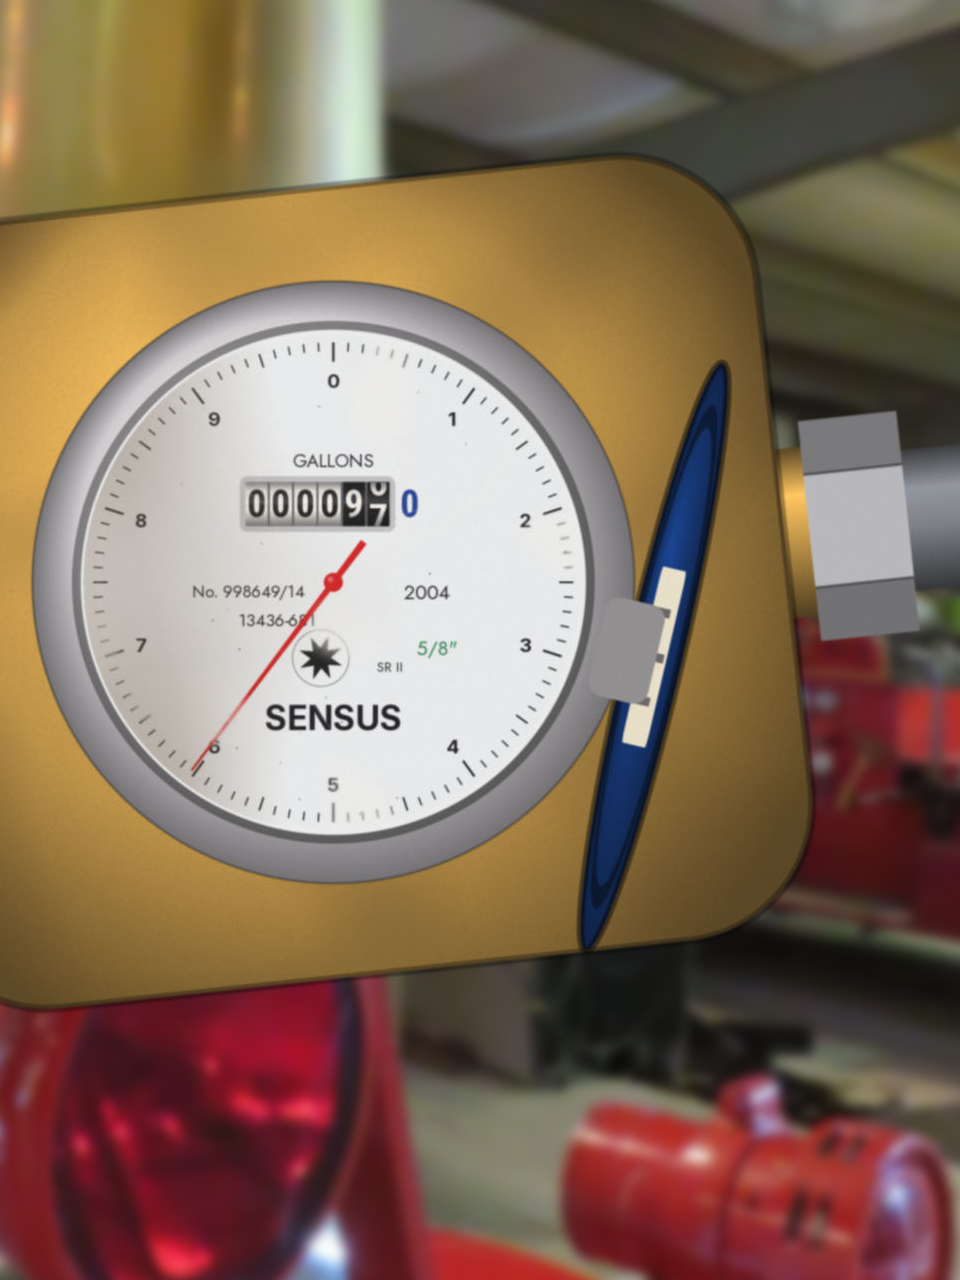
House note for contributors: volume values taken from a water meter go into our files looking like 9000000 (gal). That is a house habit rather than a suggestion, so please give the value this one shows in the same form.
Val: 966.0 (gal)
